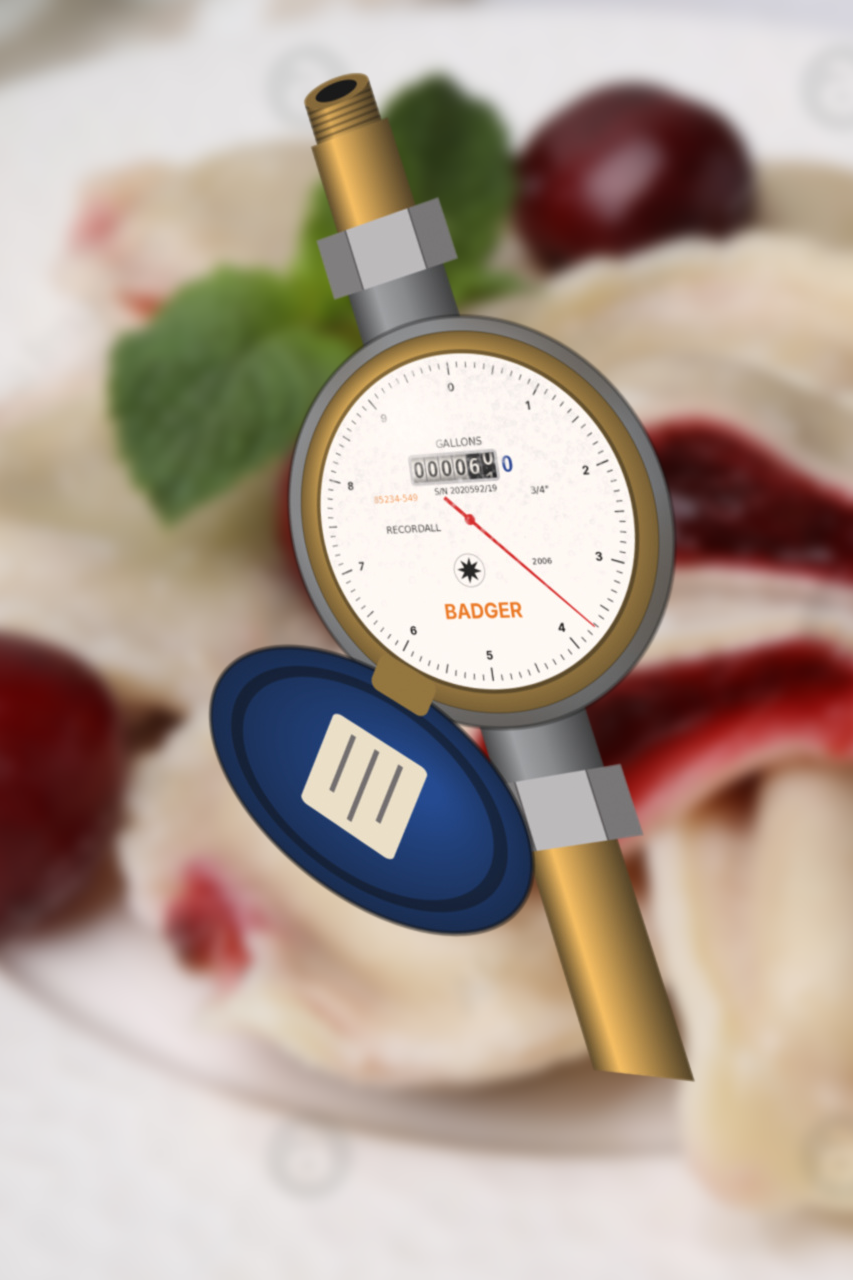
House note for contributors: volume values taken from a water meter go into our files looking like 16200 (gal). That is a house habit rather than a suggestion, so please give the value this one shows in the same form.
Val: 603.7 (gal)
